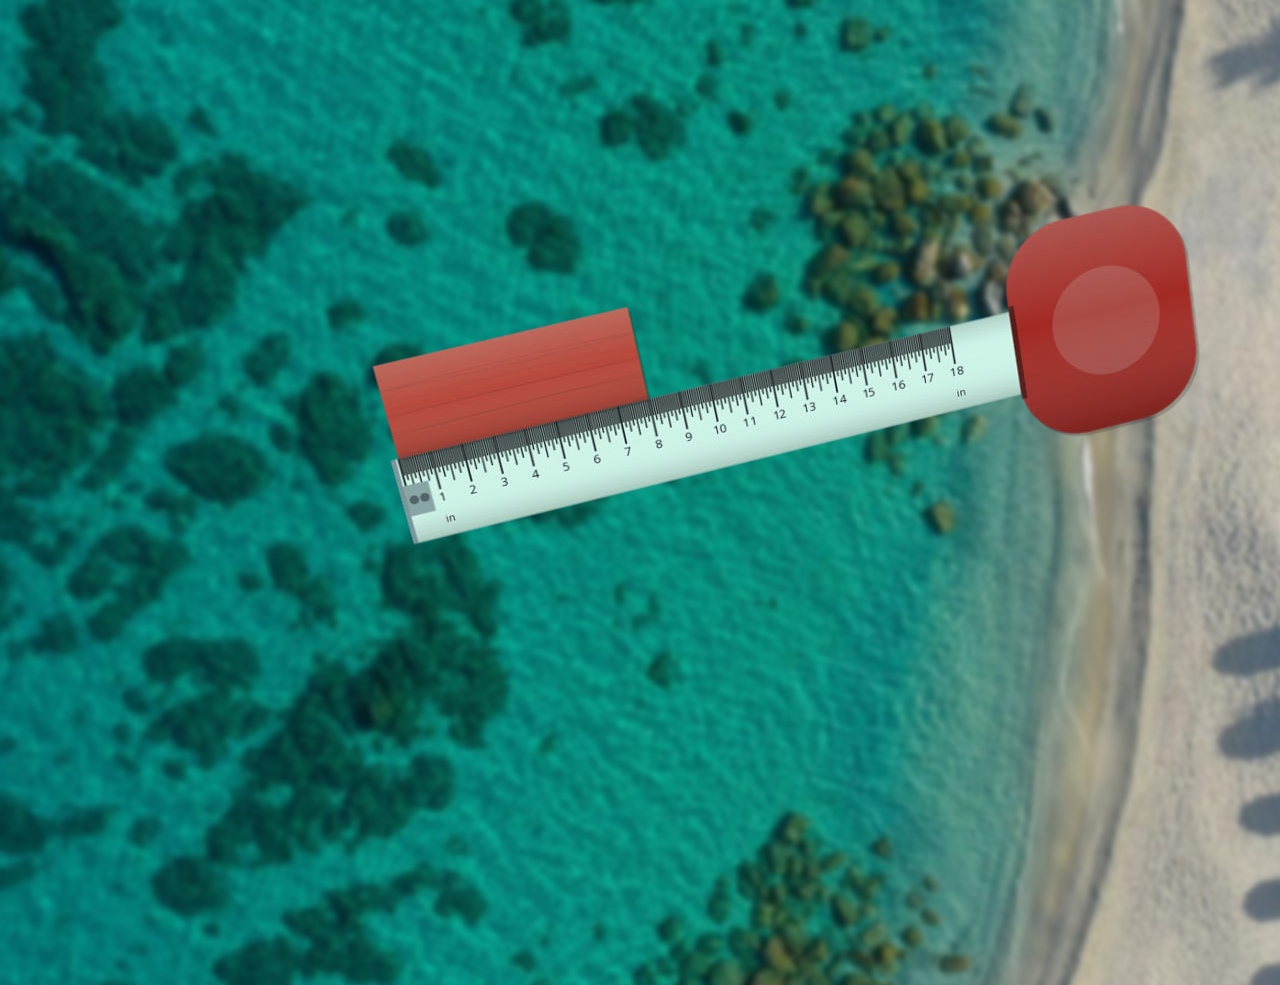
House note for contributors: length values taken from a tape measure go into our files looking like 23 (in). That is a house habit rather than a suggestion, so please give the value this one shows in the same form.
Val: 8 (in)
